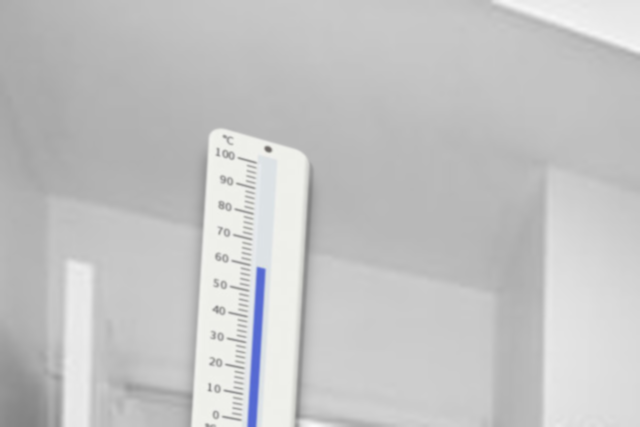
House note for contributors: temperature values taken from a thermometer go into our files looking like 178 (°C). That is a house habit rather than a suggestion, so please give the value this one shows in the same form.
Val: 60 (°C)
